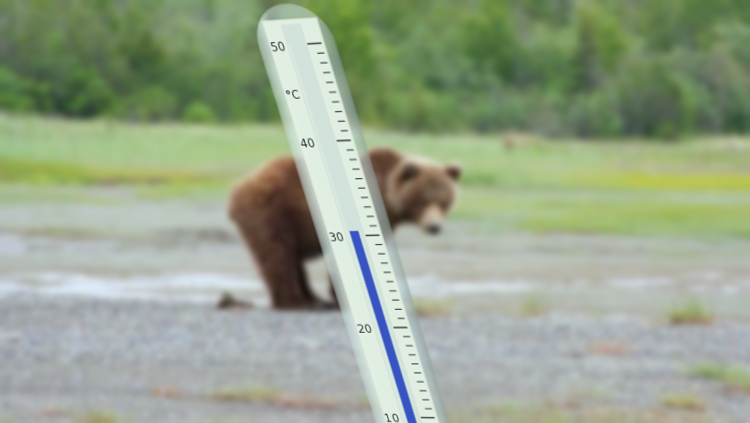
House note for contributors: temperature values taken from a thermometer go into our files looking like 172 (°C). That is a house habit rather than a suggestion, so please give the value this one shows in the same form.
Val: 30.5 (°C)
